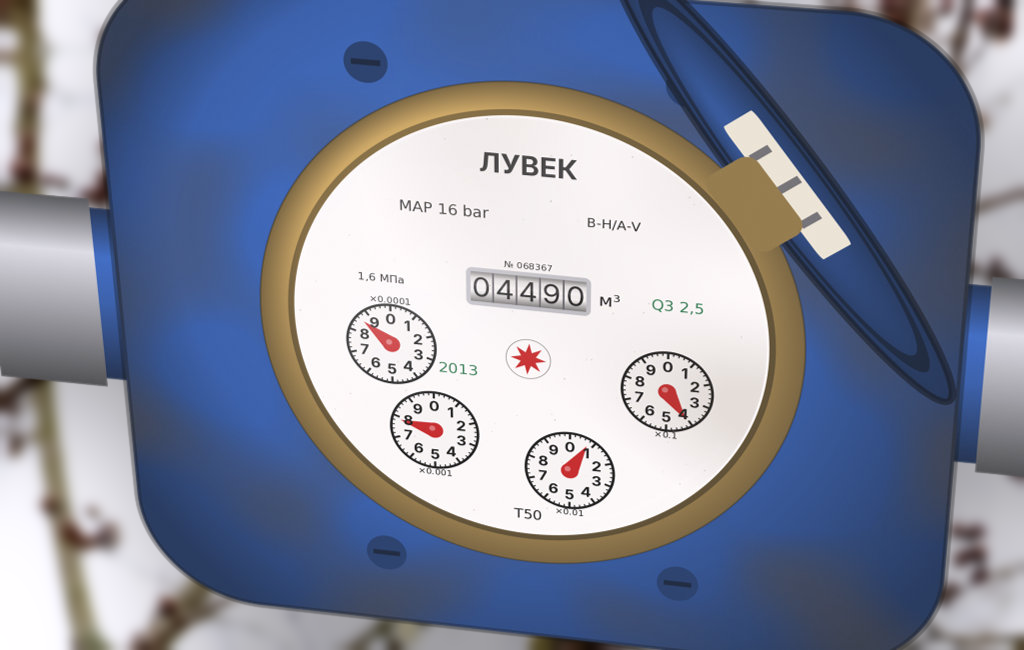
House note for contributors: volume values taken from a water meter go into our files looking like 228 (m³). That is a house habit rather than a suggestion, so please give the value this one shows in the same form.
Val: 4490.4078 (m³)
